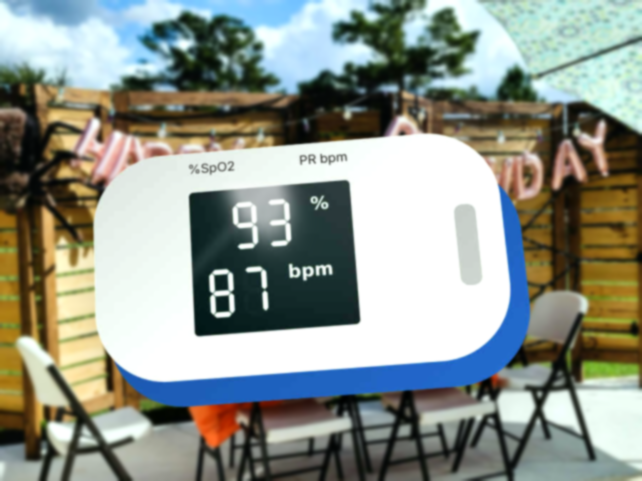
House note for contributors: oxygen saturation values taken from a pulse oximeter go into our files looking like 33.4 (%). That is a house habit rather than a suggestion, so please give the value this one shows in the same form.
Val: 93 (%)
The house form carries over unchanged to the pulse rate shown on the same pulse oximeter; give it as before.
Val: 87 (bpm)
